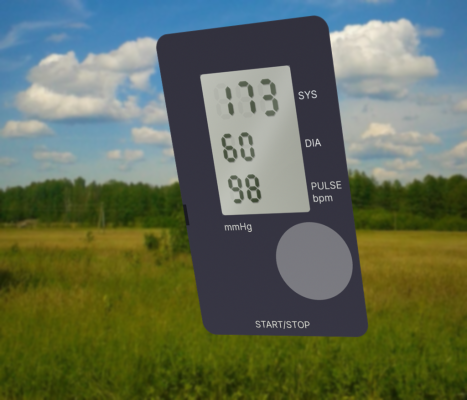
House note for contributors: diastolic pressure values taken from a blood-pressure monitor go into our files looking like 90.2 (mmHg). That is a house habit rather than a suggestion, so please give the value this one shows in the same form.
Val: 60 (mmHg)
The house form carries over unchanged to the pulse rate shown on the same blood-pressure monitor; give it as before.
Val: 98 (bpm)
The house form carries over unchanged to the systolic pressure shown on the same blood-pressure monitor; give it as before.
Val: 173 (mmHg)
